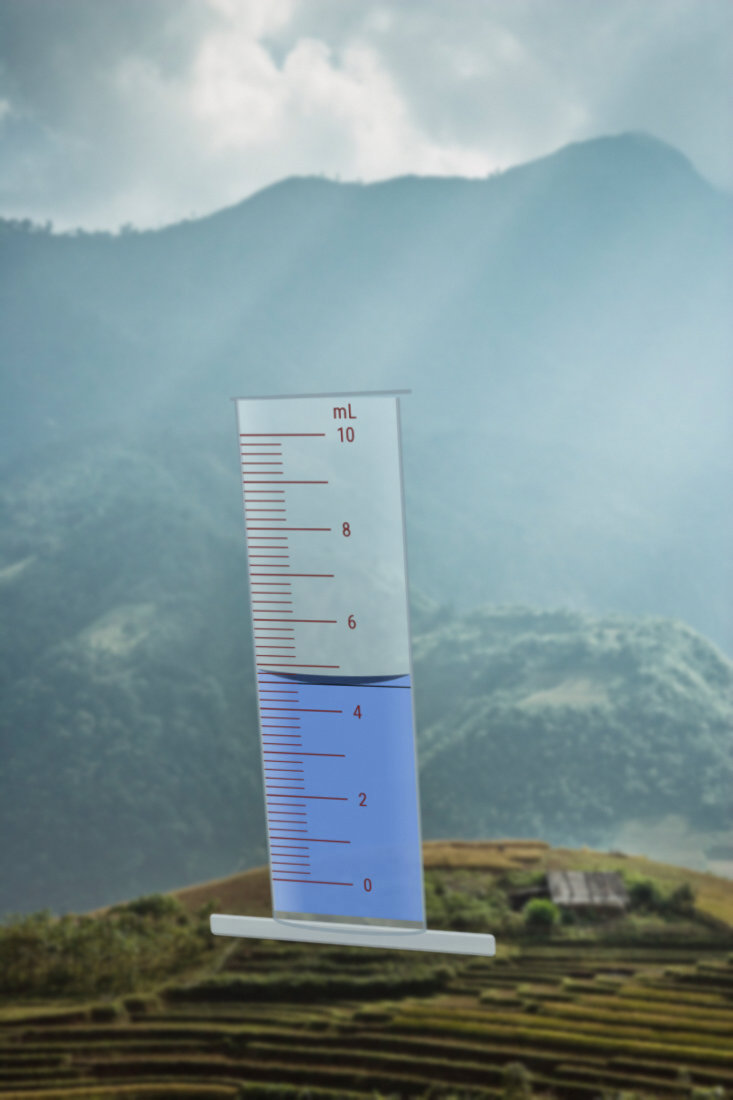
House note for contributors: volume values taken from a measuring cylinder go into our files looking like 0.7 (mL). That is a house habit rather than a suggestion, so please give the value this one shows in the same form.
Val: 4.6 (mL)
